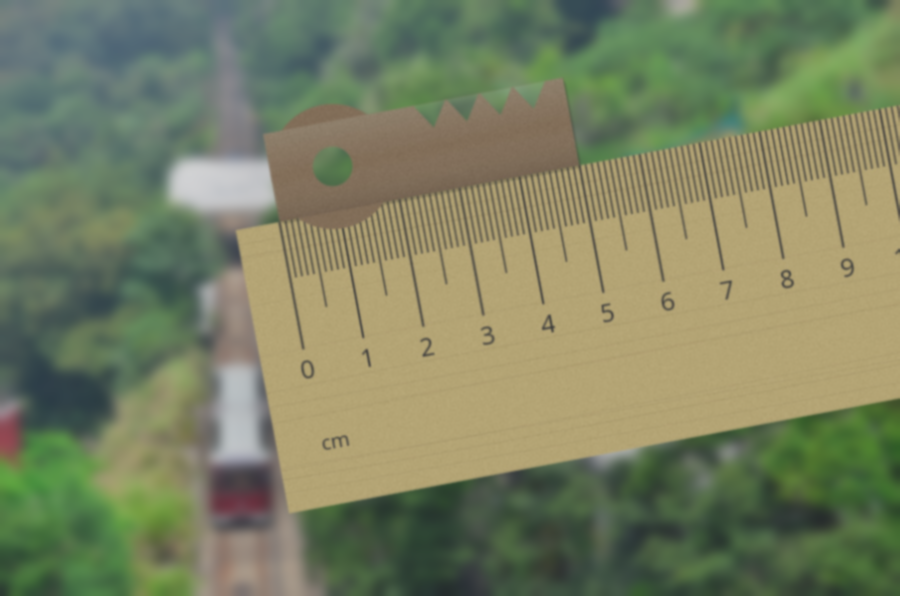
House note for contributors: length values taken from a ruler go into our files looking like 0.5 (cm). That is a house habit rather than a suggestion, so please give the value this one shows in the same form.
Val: 5 (cm)
